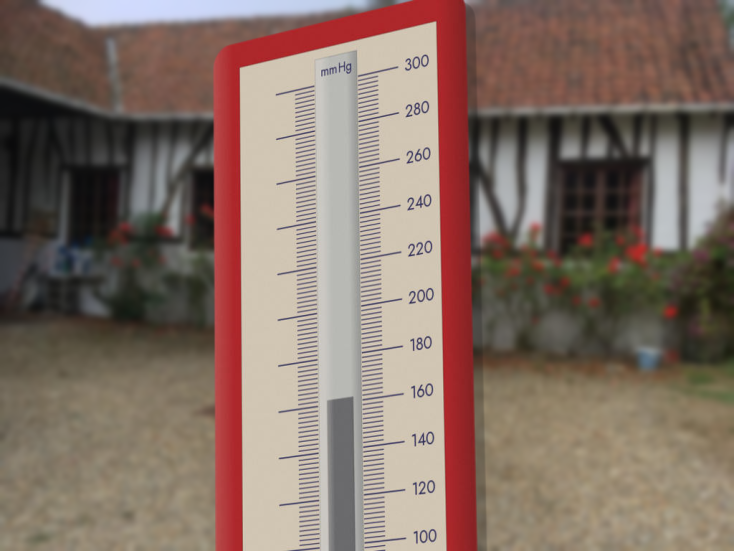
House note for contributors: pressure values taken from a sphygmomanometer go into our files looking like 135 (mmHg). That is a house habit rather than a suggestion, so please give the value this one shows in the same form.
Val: 162 (mmHg)
